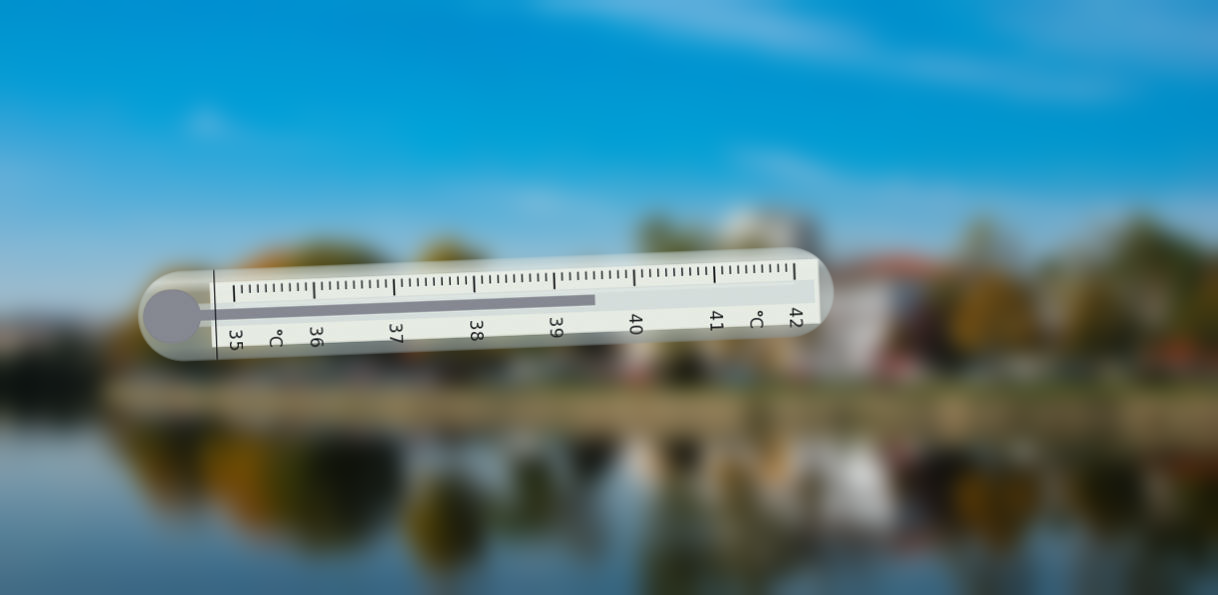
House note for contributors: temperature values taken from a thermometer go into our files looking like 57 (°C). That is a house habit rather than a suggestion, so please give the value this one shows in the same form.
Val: 39.5 (°C)
